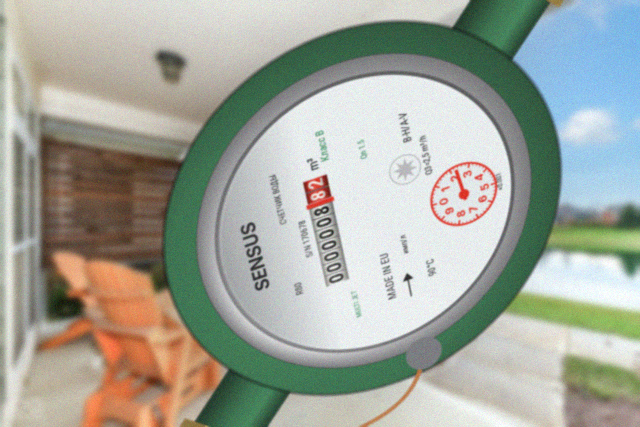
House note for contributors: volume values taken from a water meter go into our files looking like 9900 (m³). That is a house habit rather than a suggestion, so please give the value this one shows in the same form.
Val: 8.822 (m³)
